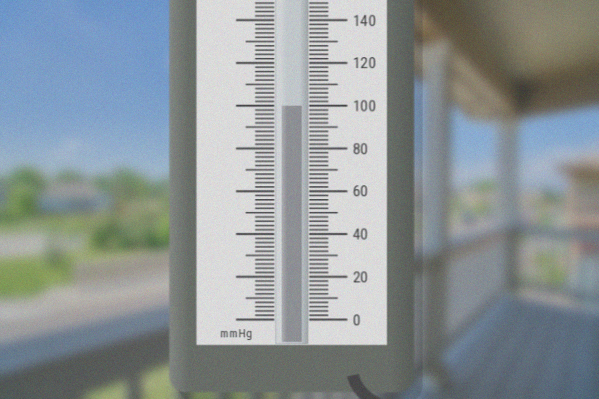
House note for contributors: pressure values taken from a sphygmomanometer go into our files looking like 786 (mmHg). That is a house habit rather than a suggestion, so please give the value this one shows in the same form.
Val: 100 (mmHg)
